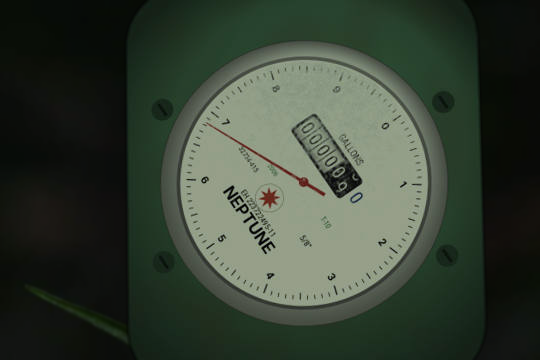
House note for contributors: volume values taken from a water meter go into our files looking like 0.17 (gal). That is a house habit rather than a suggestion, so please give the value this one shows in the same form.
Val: 86.8 (gal)
